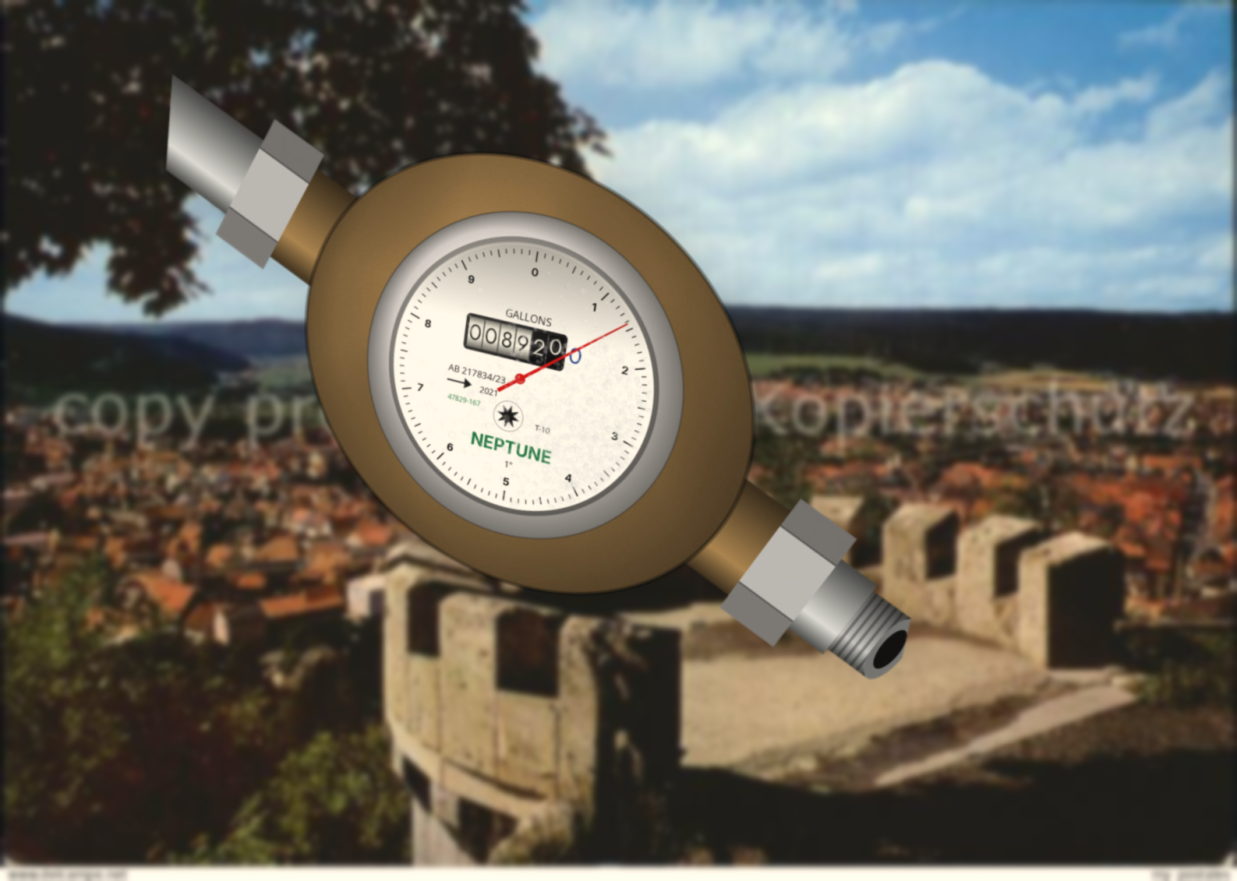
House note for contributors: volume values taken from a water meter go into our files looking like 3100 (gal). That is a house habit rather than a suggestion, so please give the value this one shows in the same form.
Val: 89201.4 (gal)
